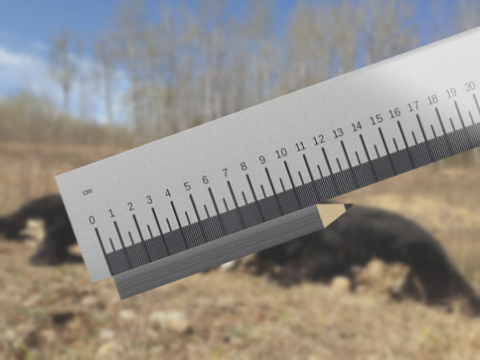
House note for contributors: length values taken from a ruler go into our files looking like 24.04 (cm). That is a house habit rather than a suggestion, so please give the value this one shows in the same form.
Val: 12.5 (cm)
